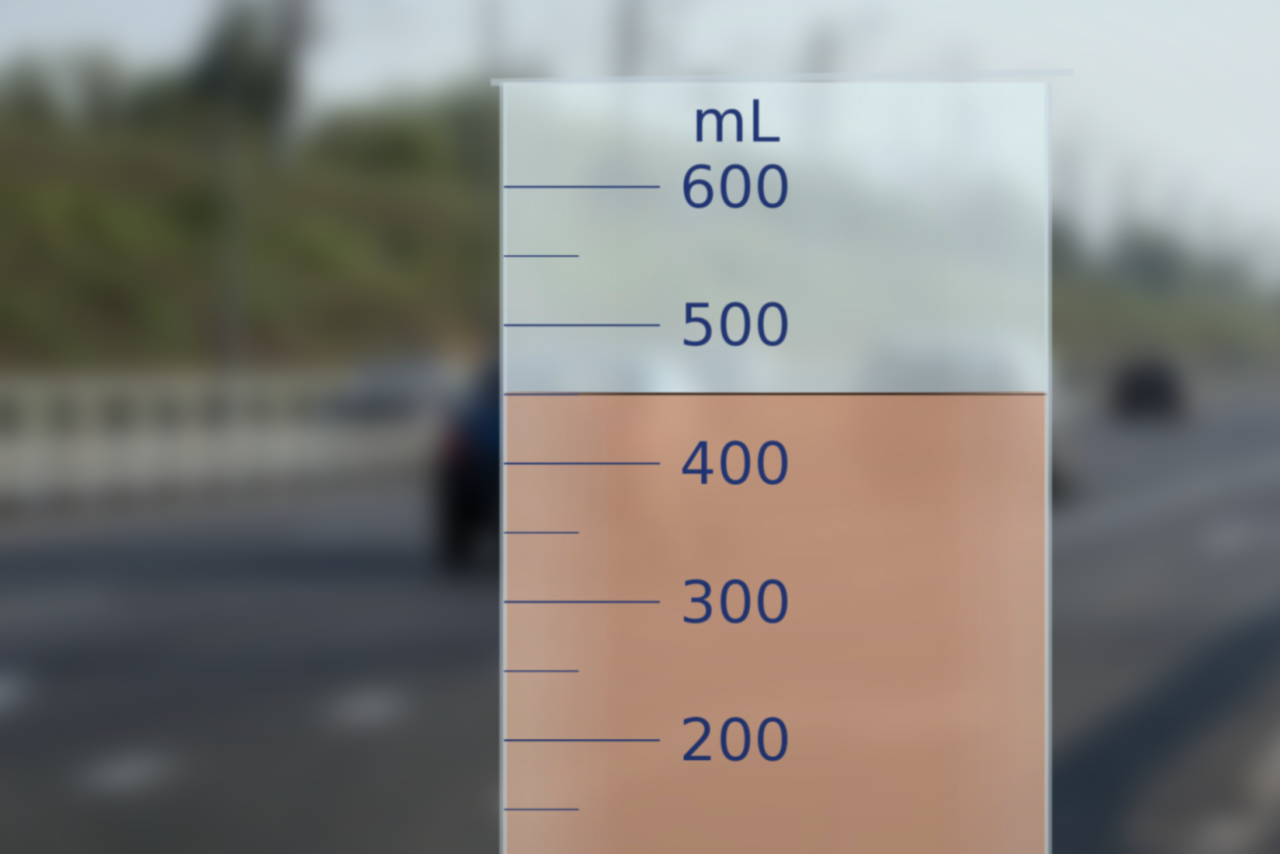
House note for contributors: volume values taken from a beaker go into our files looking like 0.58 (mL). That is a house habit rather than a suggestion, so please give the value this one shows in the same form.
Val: 450 (mL)
